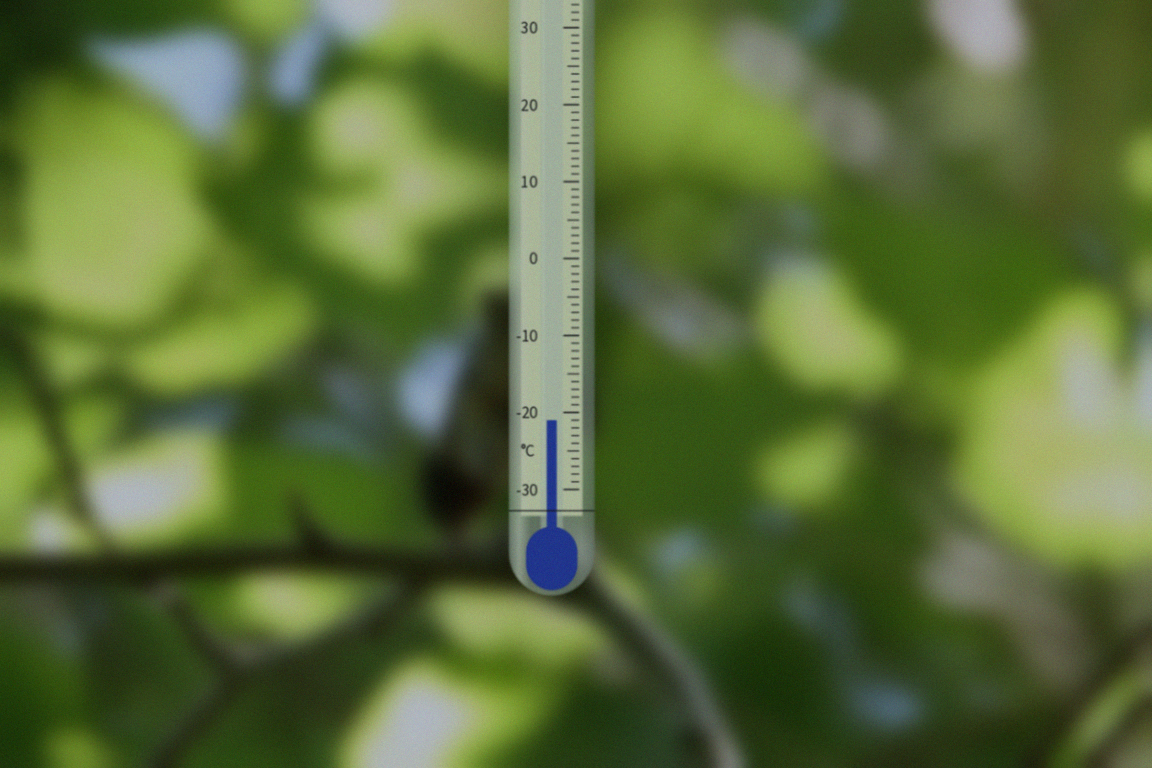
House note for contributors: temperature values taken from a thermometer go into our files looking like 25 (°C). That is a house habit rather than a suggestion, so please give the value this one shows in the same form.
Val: -21 (°C)
